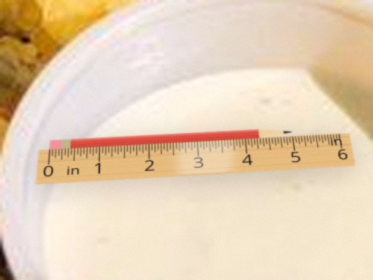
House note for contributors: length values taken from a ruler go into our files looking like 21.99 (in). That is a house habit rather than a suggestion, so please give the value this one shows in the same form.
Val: 5 (in)
